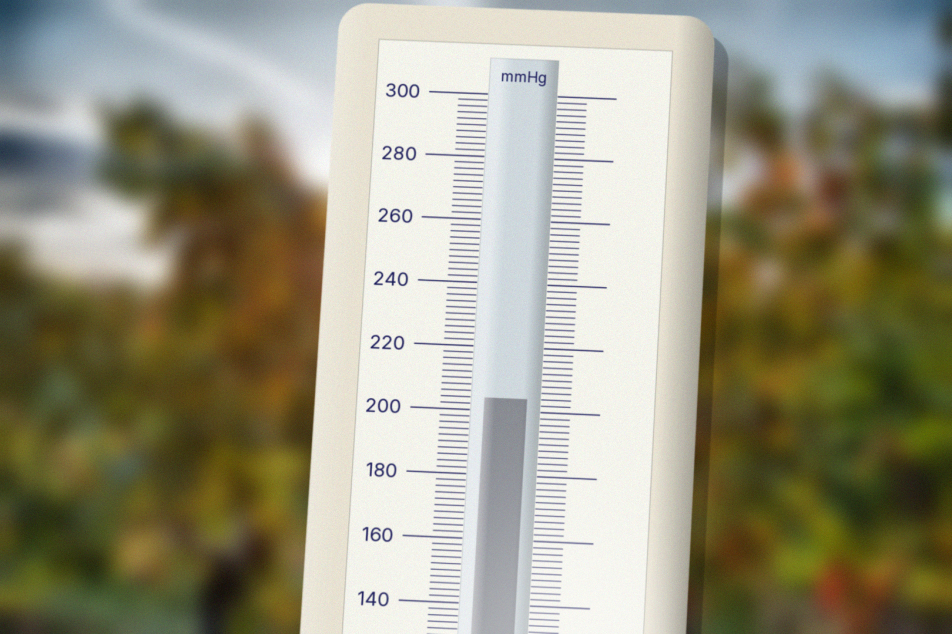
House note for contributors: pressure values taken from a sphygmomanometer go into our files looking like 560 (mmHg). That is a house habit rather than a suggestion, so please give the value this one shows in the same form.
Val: 204 (mmHg)
